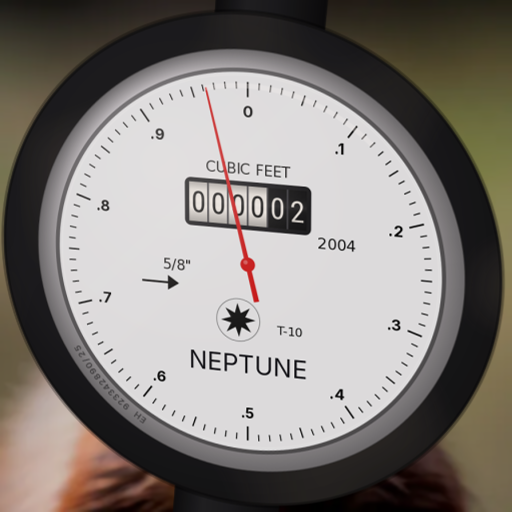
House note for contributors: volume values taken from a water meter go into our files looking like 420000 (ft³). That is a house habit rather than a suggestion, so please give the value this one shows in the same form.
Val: 1.96 (ft³)
